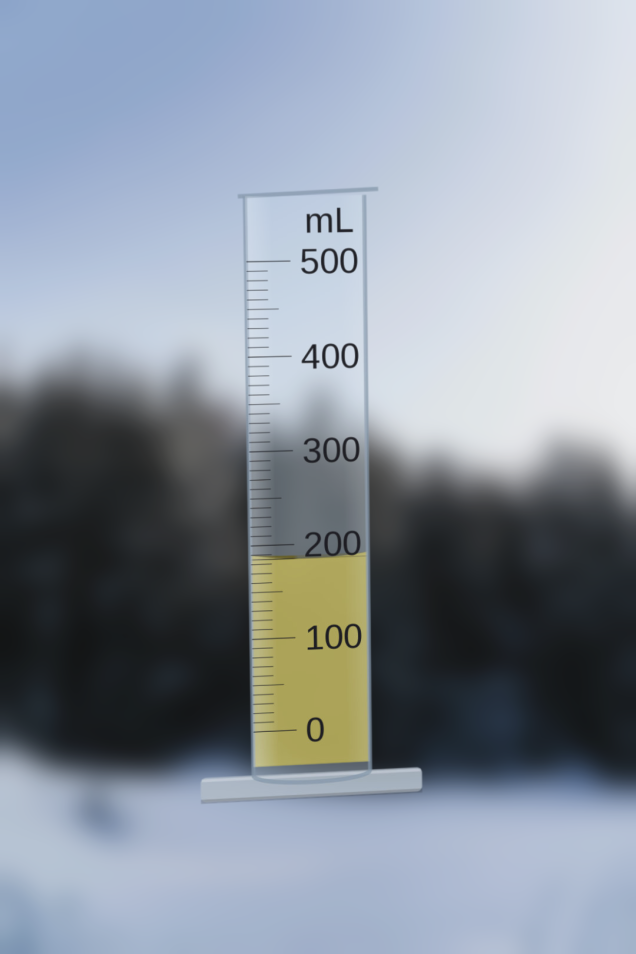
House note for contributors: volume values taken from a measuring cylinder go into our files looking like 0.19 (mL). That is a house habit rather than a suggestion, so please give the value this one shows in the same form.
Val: 185 (mL)
